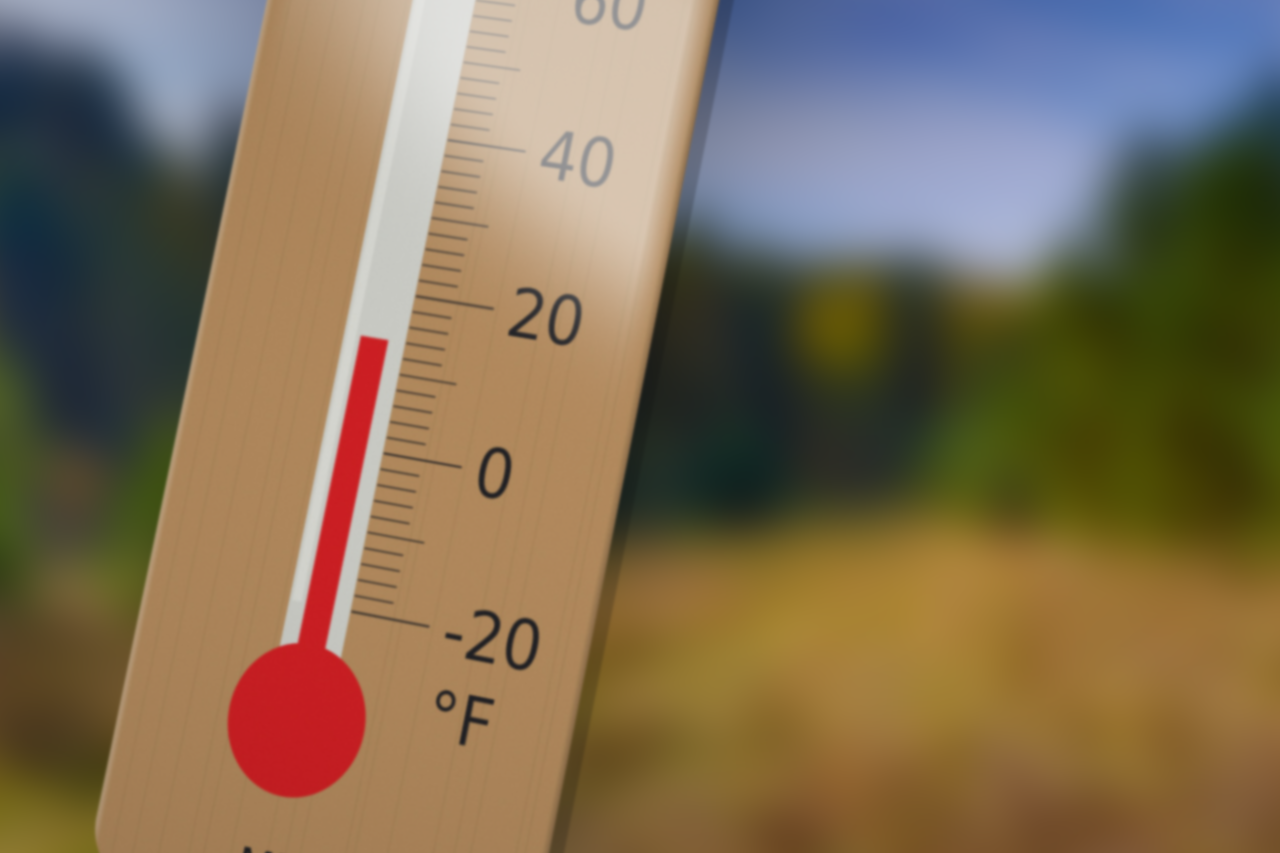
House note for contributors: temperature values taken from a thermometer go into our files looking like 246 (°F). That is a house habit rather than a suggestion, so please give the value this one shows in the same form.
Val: 14 (°F)
